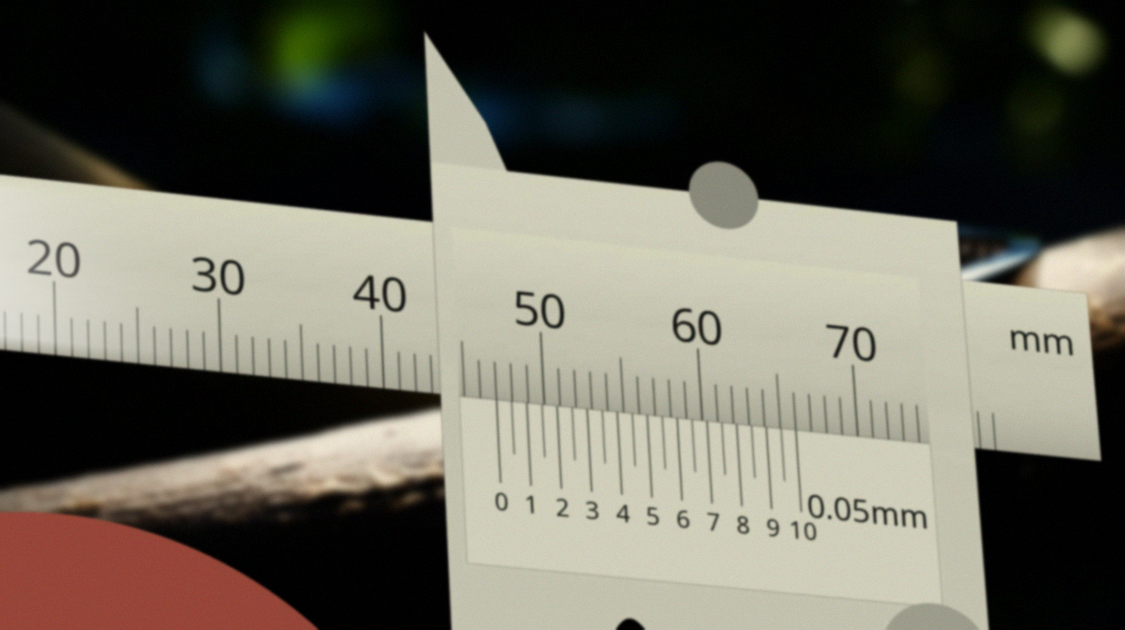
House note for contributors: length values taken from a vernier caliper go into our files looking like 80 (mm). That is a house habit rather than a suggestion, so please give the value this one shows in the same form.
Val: 47.0 (mm)
